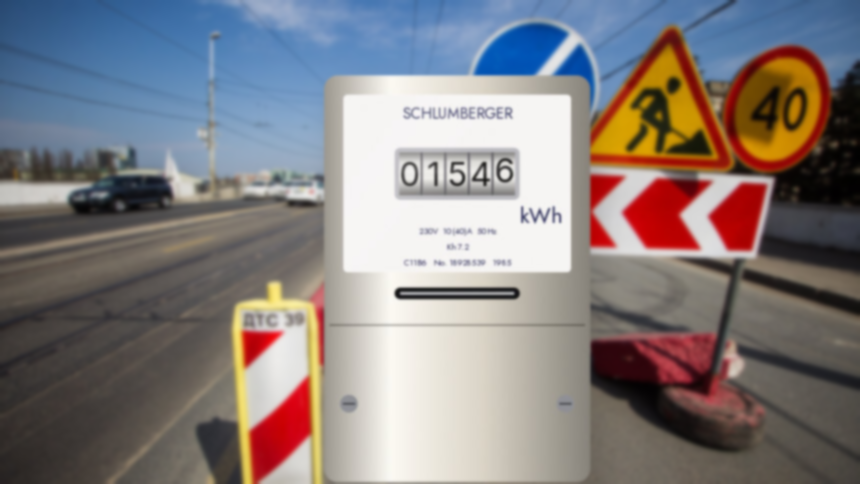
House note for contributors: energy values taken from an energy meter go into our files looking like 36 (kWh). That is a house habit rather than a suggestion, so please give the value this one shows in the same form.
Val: 1546 (kWh)
